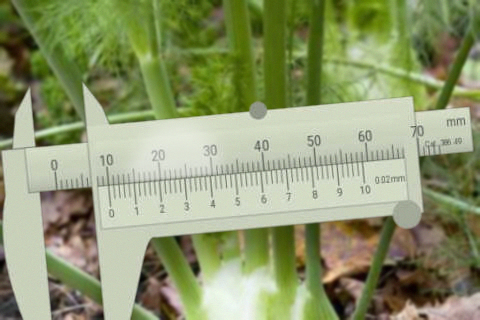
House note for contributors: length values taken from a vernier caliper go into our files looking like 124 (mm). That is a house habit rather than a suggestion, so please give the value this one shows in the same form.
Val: 10.0 (mm)
